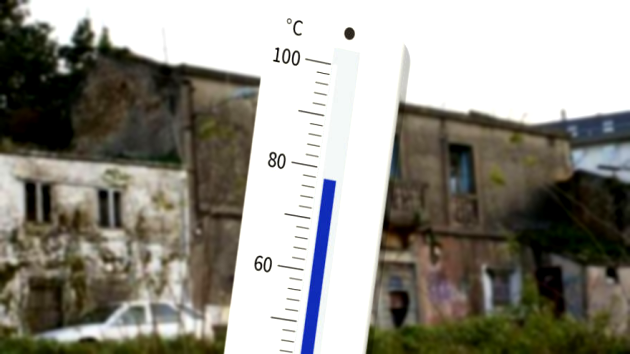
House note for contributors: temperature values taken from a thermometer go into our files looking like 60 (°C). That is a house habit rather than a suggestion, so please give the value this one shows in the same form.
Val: 78 (°C)
